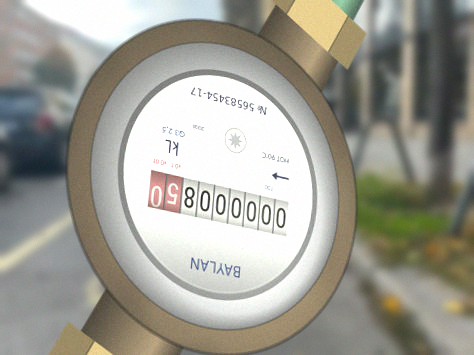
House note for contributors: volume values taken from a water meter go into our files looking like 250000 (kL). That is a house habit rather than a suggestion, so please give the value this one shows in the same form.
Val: 8.50 (kL)
